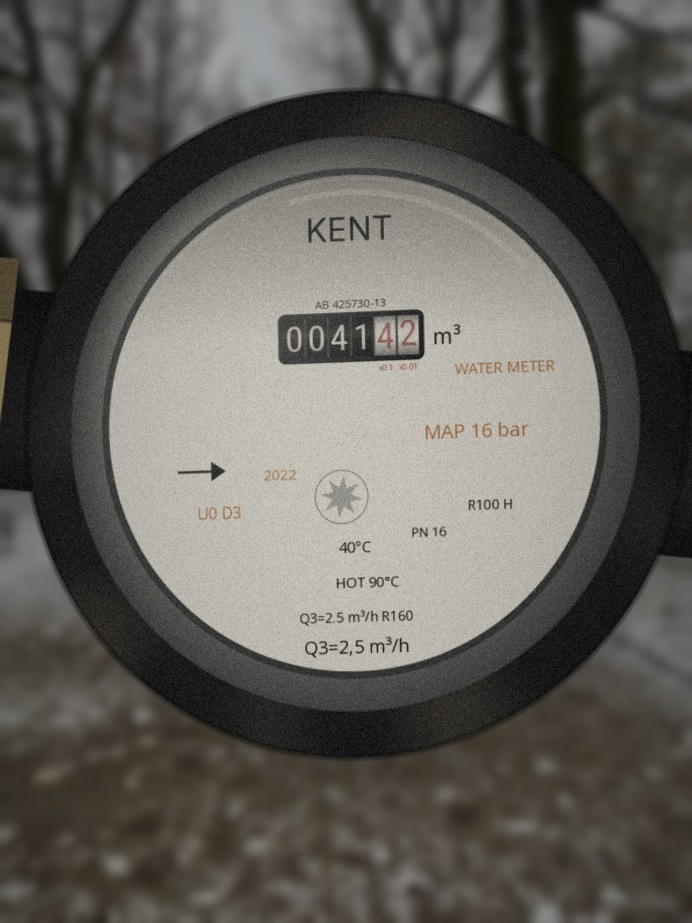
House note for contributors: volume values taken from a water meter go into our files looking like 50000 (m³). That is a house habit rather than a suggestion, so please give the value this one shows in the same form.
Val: 41.42 (m³)
